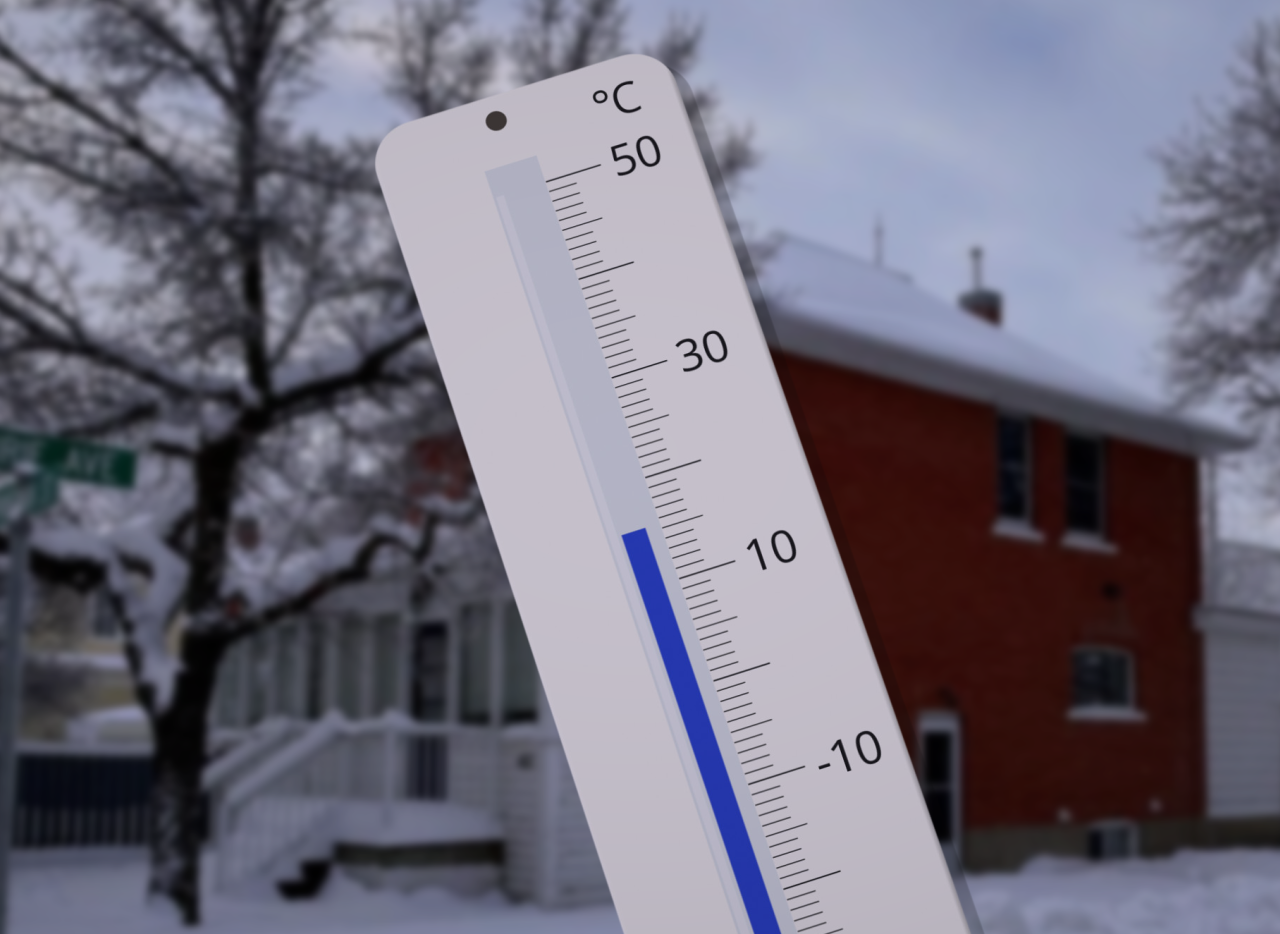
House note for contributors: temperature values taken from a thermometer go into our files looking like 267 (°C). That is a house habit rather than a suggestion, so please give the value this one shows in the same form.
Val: 15.5 (°C)
